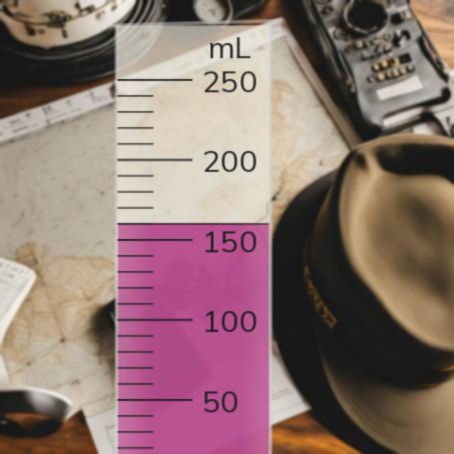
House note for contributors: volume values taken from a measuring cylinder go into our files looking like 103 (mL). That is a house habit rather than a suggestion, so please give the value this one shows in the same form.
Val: 160 (mL)
